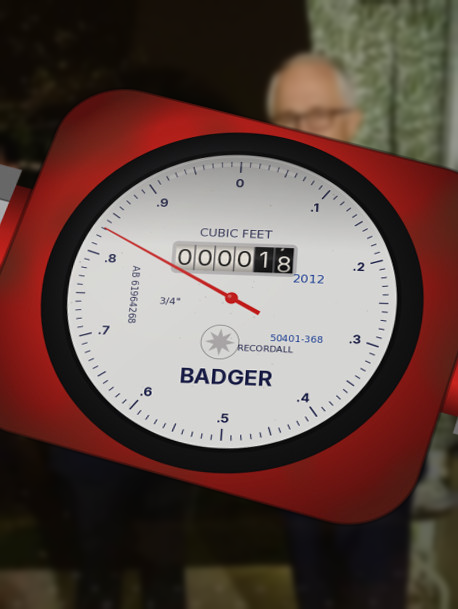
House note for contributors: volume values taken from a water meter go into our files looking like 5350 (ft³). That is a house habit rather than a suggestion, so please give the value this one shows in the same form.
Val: 17.83 (ft³)
